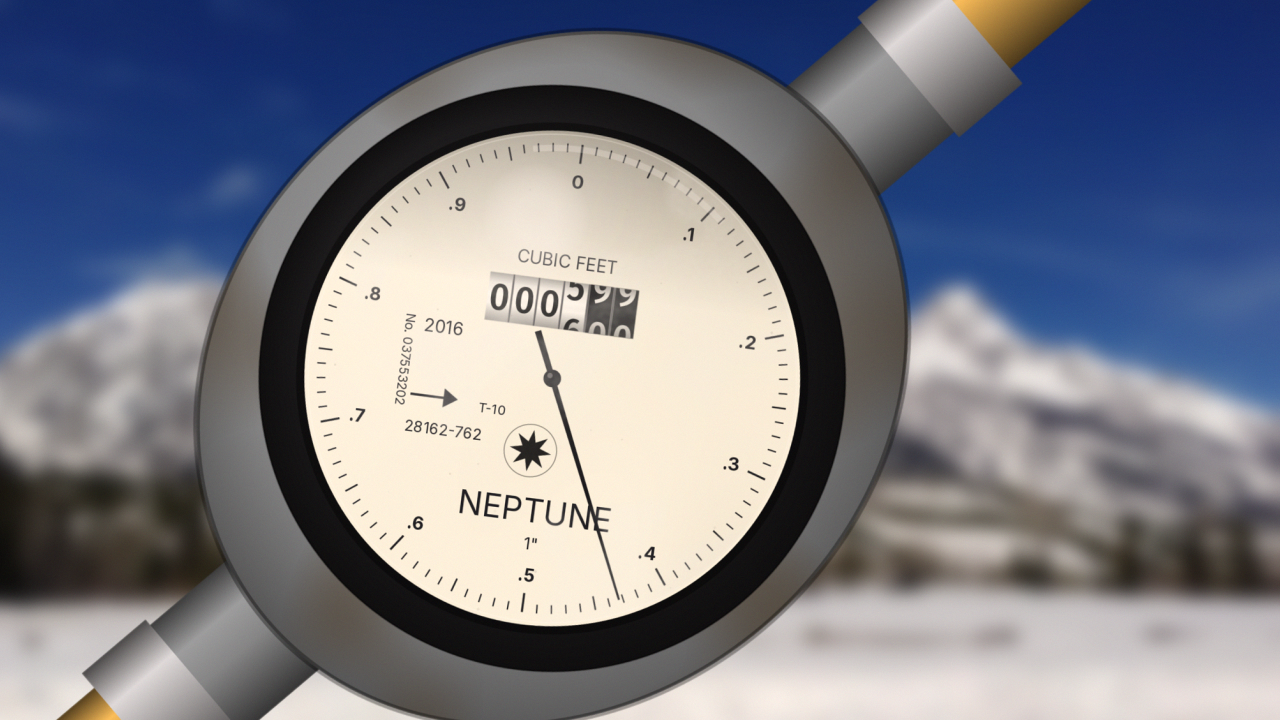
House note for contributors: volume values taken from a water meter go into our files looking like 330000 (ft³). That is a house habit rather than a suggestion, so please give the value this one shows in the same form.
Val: 599.43 (ft³)
